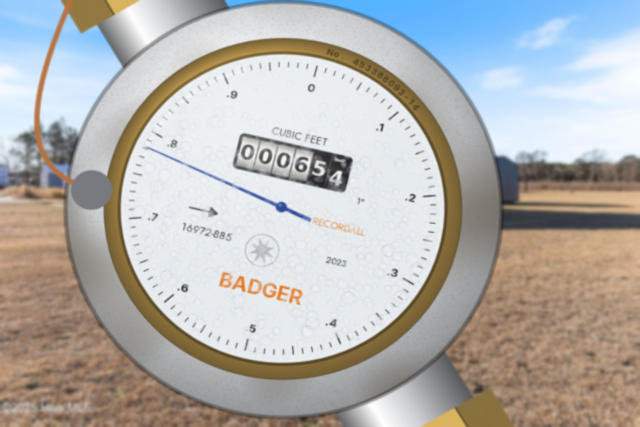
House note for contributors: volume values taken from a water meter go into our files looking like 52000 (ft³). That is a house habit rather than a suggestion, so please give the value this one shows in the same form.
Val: 653.78 (ft³)
